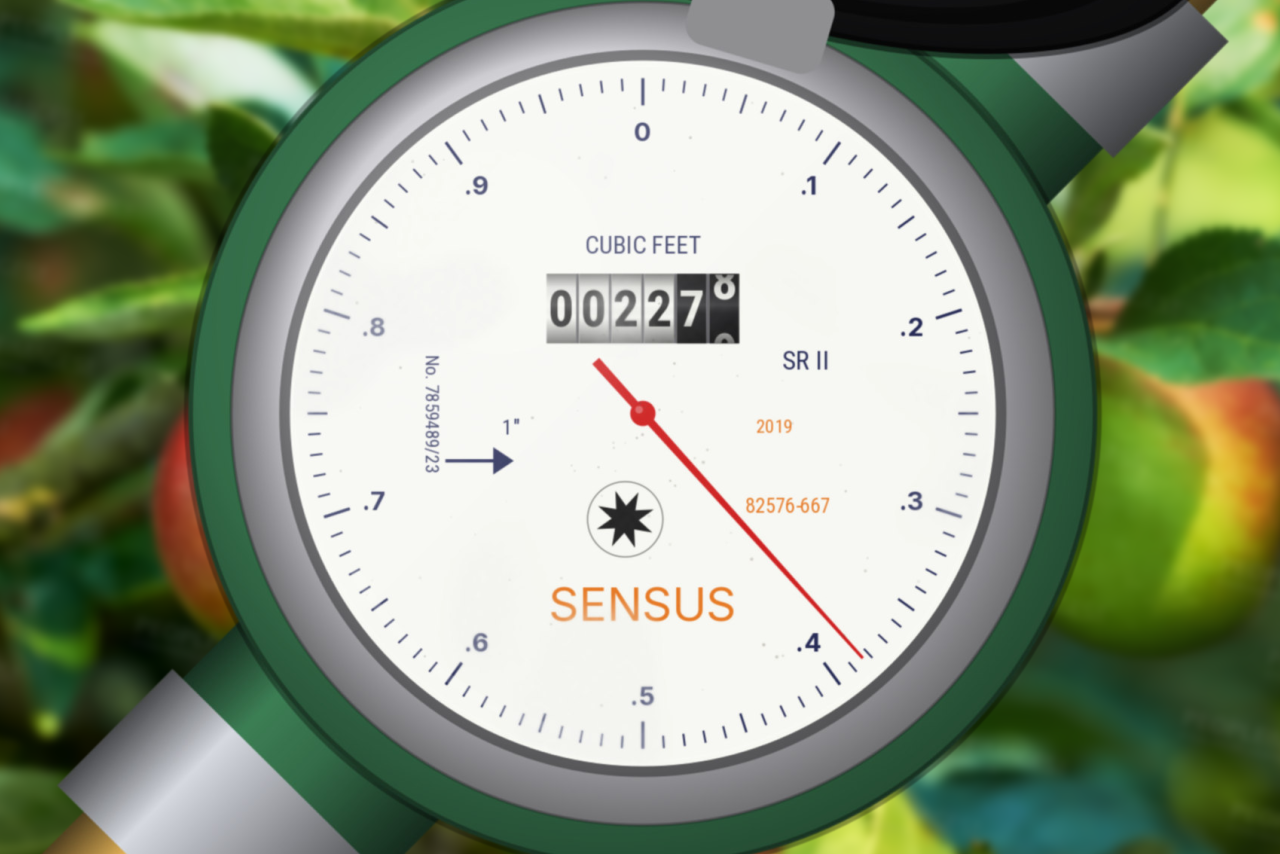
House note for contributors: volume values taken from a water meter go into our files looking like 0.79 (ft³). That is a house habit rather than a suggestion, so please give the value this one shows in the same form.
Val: 2278.38 (ft³)
